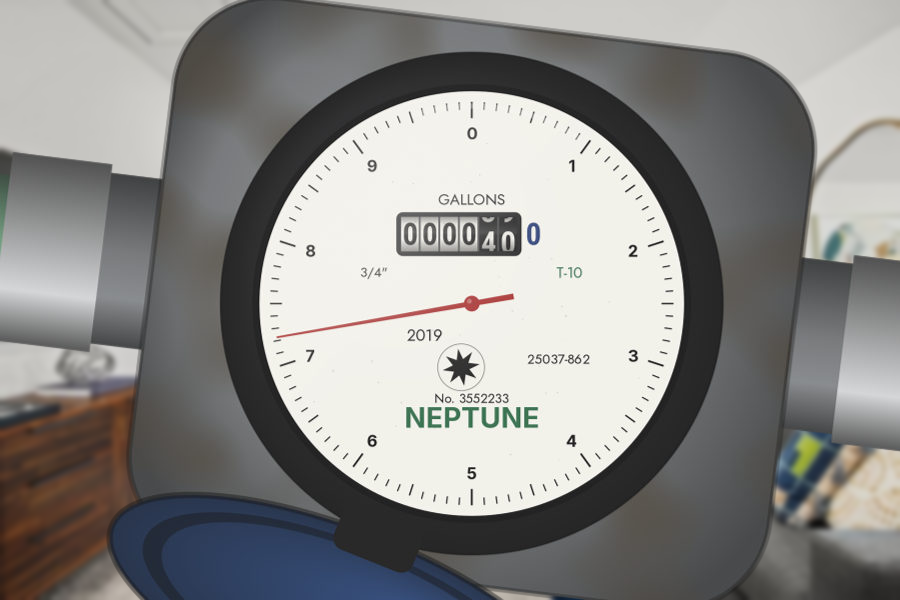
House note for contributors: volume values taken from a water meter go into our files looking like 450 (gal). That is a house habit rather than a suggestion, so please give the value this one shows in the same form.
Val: 397.2 (gal)
